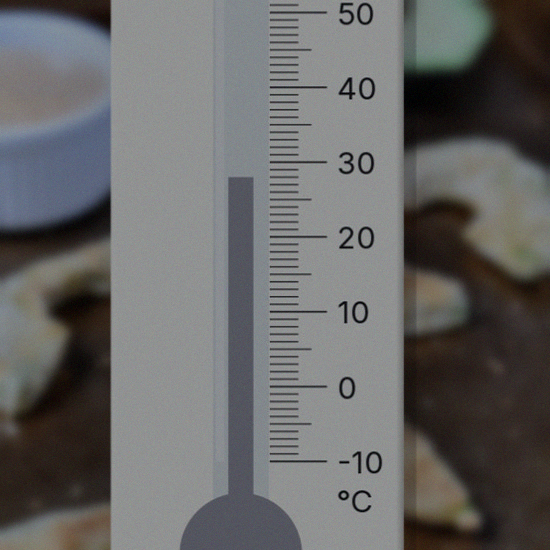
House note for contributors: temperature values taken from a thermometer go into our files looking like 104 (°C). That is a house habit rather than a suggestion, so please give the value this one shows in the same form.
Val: 28 (°C)
